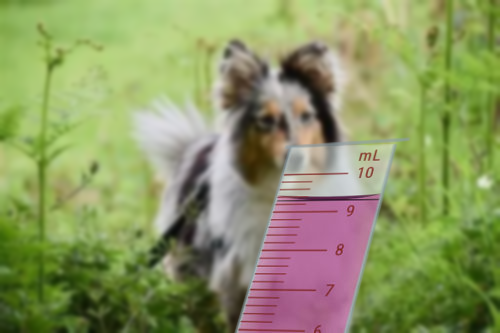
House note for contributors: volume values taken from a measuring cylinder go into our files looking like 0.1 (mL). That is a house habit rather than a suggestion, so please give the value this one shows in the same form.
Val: 9.3 (mL)
